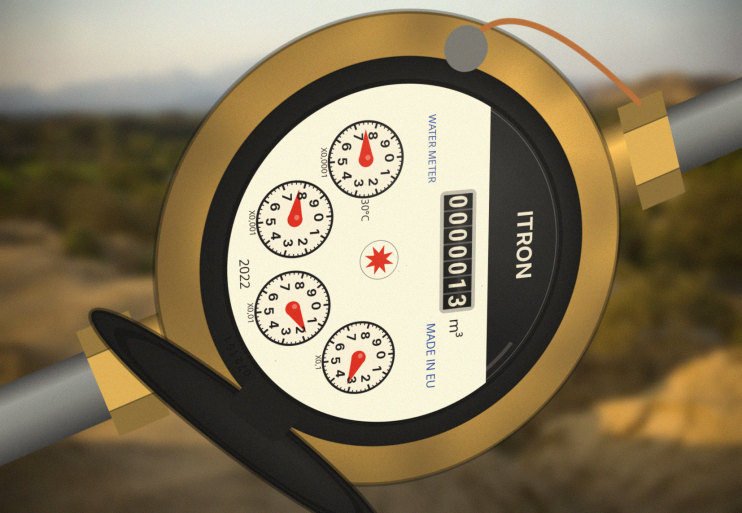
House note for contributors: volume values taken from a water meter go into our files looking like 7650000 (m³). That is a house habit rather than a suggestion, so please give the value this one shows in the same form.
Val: 13.3177 (m³)
